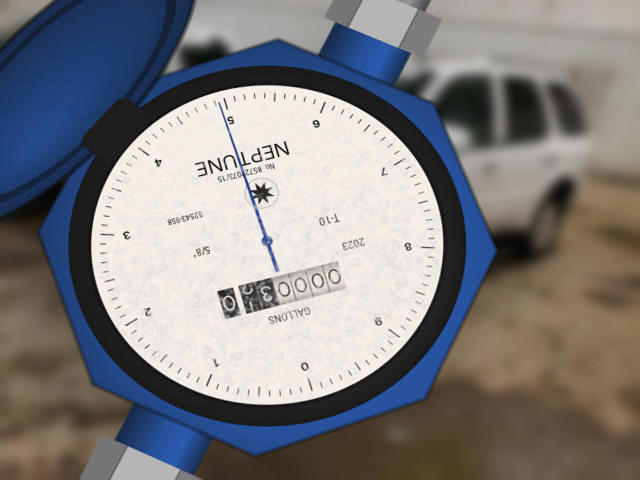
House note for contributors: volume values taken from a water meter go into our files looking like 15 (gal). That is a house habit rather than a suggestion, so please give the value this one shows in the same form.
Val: 314.9 (gal)
